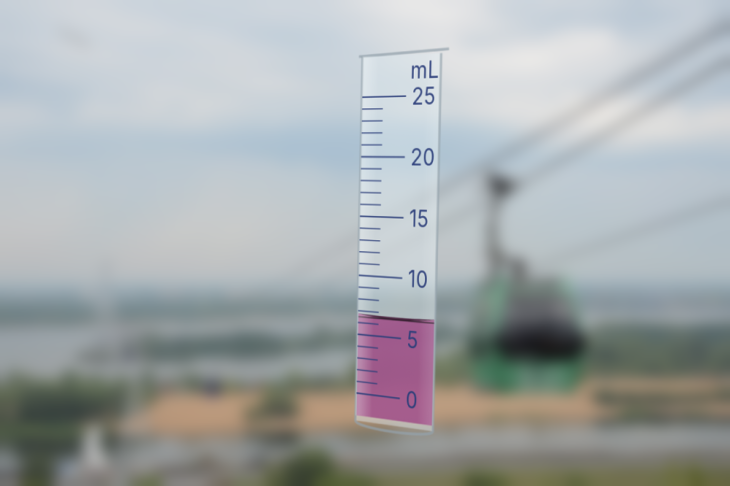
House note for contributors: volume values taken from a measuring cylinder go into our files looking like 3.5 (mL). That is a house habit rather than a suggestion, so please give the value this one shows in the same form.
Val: 6.5 (mL)
